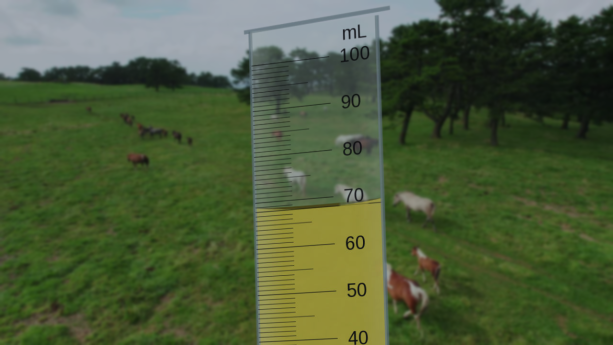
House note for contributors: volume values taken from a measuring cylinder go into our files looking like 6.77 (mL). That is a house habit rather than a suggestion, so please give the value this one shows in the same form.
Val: 68 (mL)
